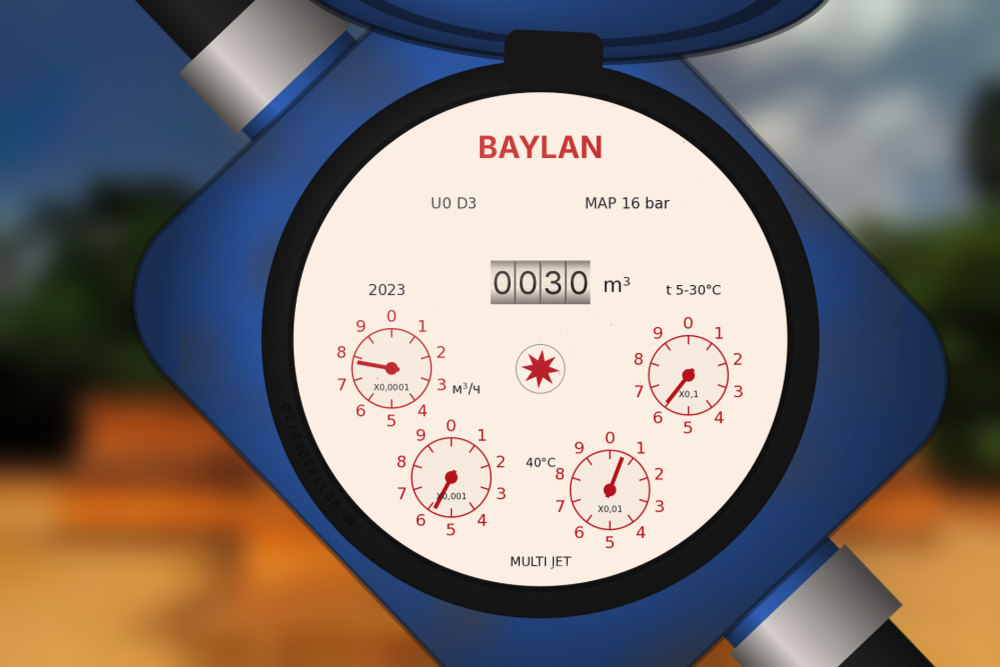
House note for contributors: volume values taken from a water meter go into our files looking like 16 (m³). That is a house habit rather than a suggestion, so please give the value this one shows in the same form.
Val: 30.6057 (m³)
